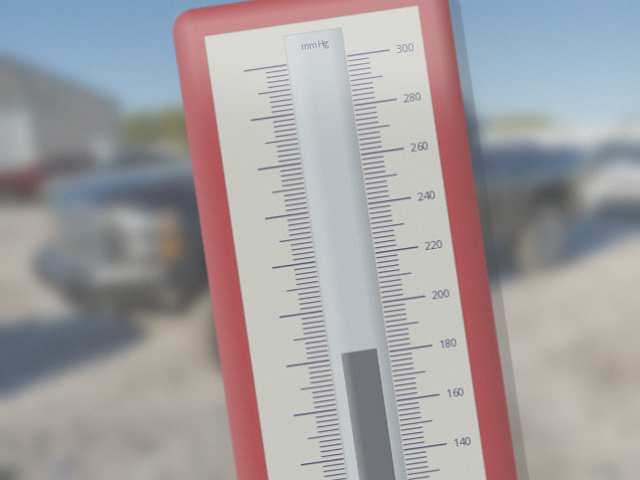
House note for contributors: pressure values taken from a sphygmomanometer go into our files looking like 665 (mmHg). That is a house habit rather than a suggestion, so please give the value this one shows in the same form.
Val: 182 (mmHg)
